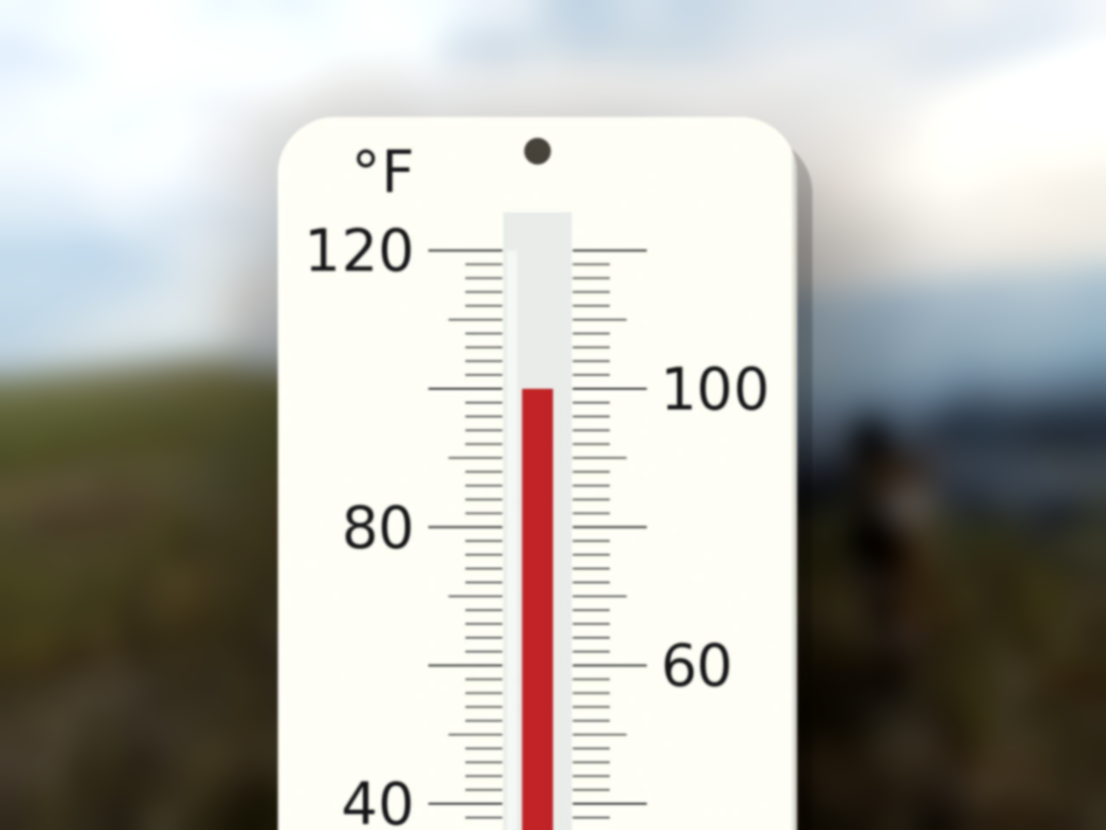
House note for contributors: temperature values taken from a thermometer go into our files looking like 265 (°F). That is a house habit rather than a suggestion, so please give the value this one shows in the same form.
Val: 100 (°F)
